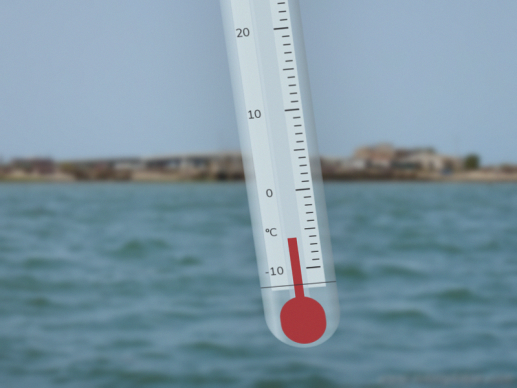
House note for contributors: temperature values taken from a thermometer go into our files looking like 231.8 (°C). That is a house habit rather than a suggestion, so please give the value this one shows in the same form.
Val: -6 (°C)
